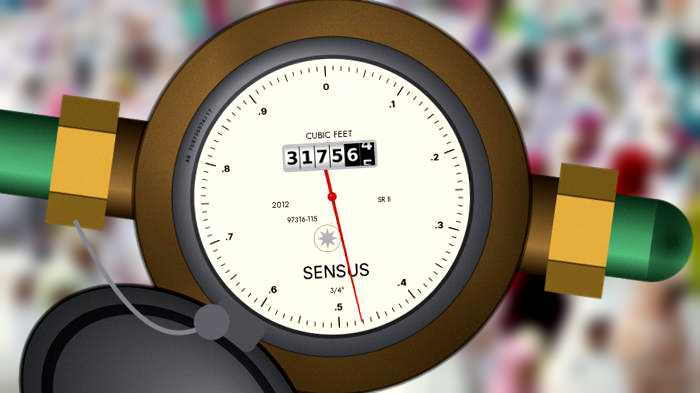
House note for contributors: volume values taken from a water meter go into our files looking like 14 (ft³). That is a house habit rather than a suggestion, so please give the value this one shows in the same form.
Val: 317564.47 (ft³)
